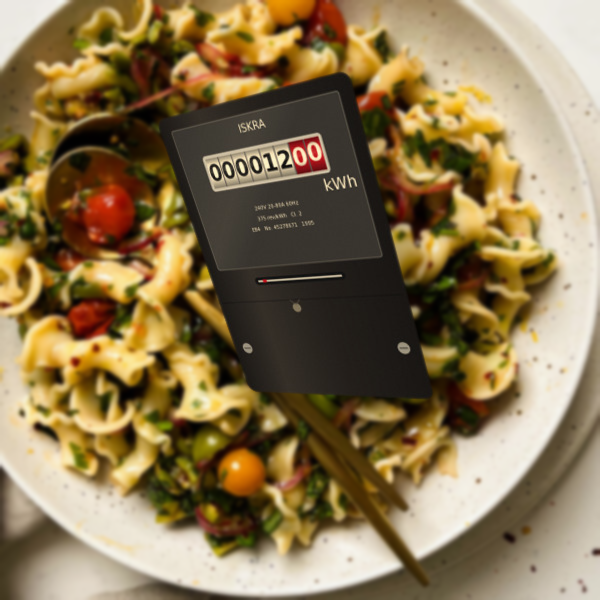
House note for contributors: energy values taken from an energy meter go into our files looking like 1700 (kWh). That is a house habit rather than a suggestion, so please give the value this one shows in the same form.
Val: 12.00 (kWh)
